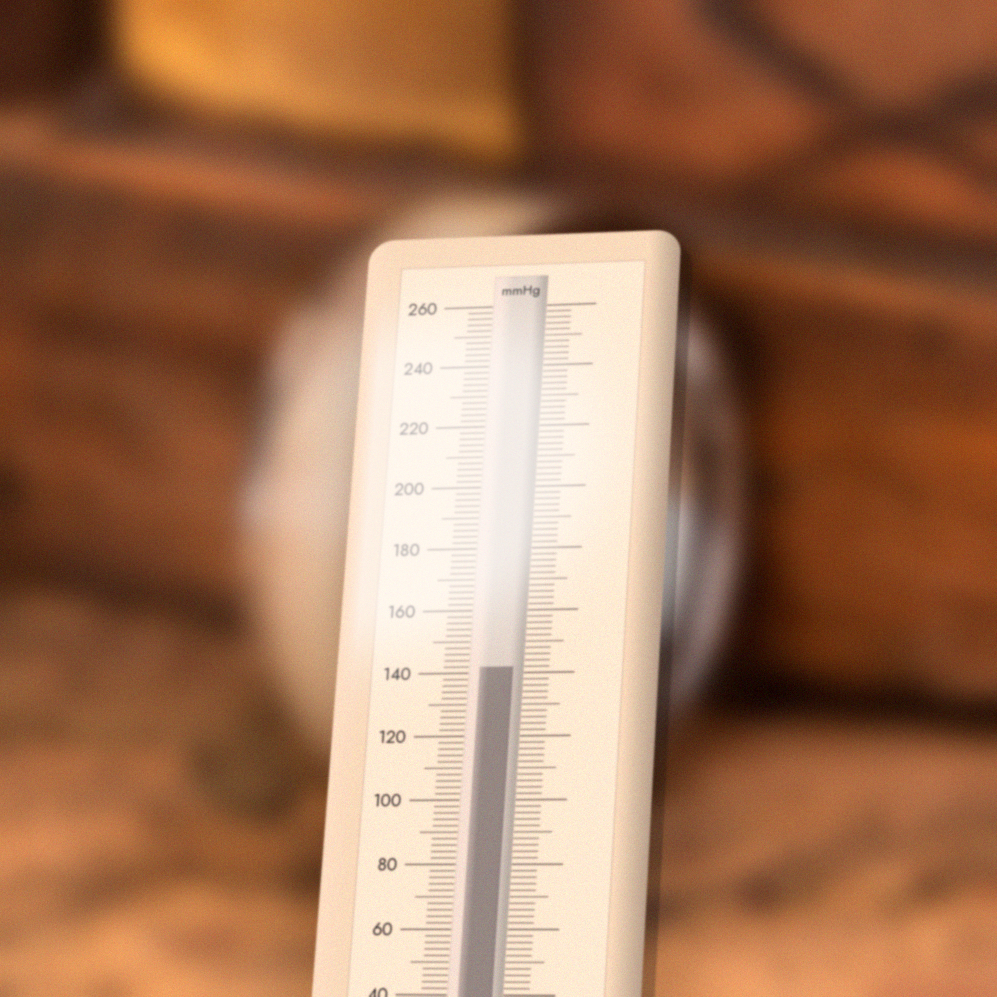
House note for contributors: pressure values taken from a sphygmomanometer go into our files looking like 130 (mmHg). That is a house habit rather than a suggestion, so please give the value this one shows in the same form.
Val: 142 (mmHg)
